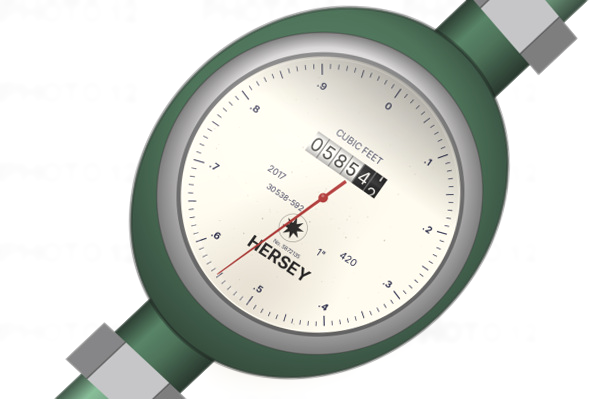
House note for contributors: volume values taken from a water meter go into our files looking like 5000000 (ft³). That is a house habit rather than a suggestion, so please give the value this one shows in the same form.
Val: 58541.55 (ft³)
